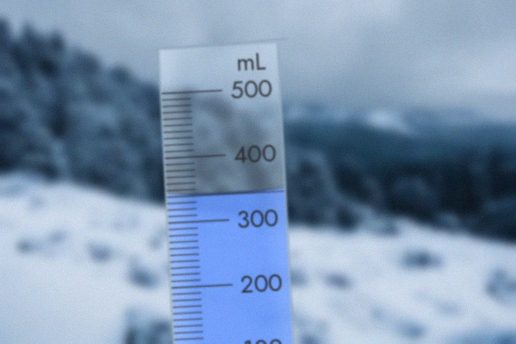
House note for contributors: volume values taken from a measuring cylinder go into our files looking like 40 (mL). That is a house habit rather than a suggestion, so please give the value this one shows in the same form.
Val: 340 (mL)
